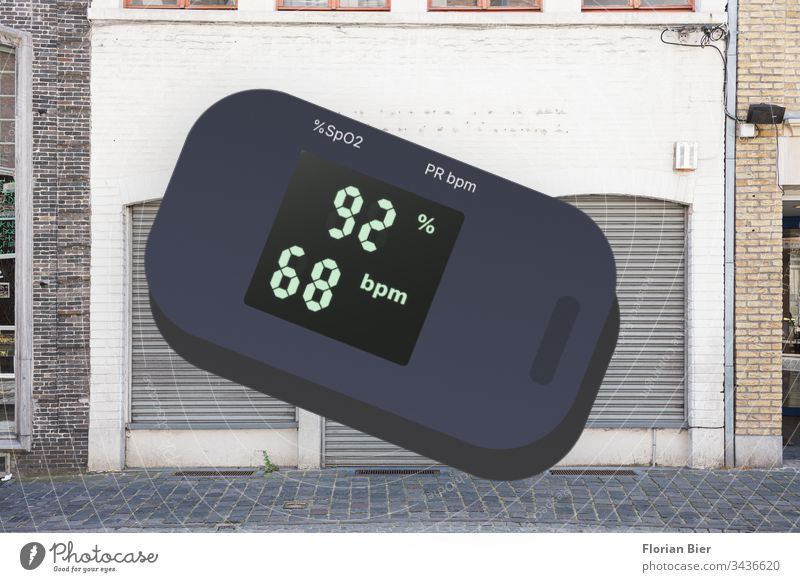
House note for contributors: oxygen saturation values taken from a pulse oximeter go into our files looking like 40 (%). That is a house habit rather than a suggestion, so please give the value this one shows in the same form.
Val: 92 (%)
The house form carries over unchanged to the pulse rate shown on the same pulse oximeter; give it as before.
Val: 68 (bpm)
